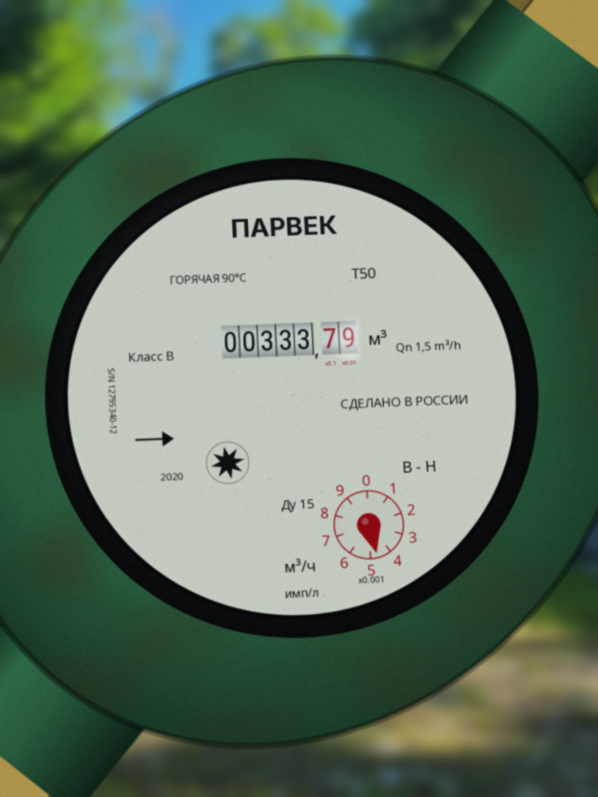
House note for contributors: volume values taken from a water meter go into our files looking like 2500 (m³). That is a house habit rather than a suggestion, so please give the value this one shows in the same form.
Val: 333.794 (m³)
